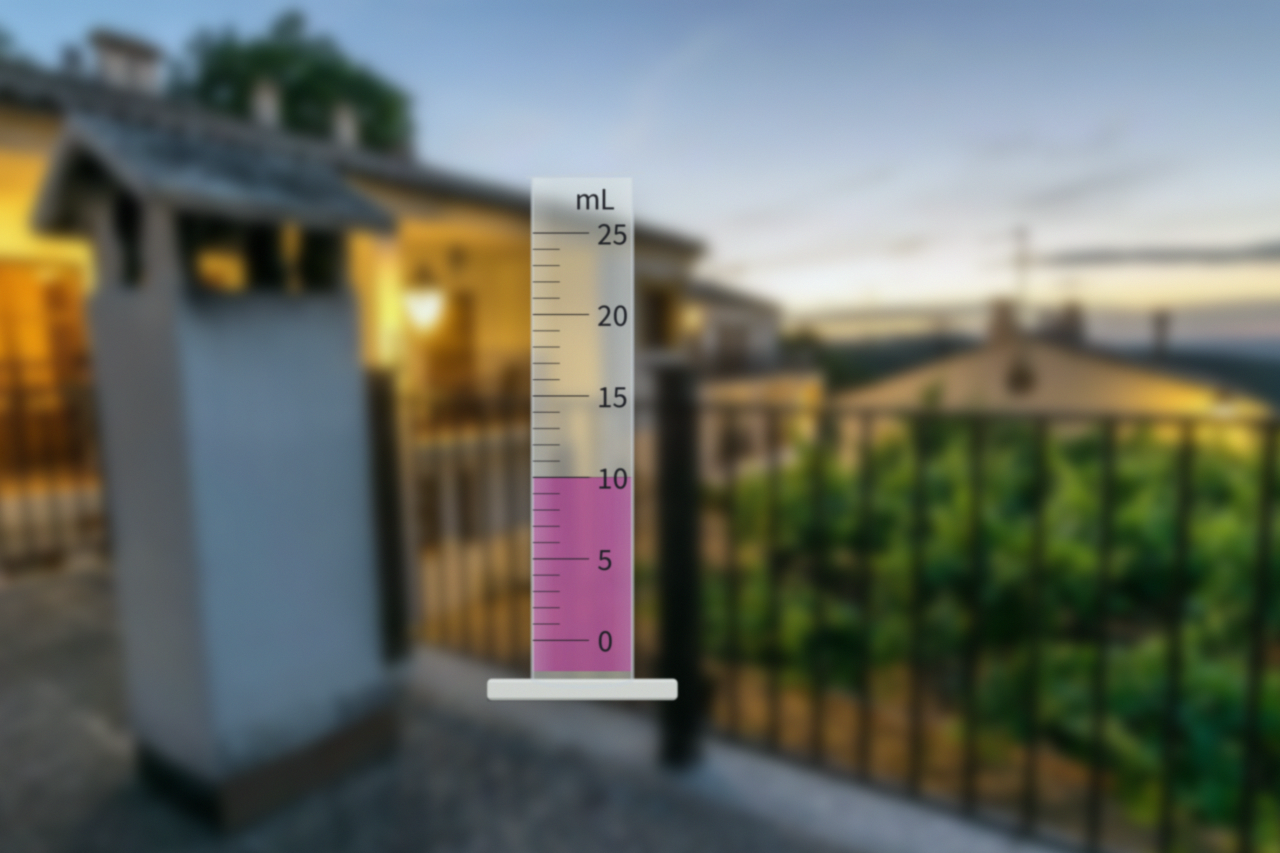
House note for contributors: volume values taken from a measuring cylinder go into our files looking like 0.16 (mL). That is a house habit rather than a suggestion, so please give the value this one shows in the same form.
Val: 10 (mL)
